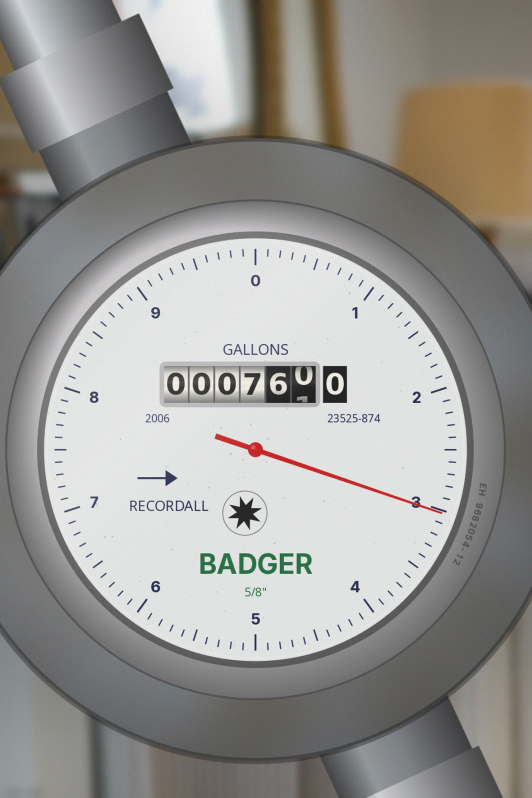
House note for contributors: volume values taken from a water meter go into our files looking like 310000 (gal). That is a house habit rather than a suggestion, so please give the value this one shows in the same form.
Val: 7603.0 (gal)
